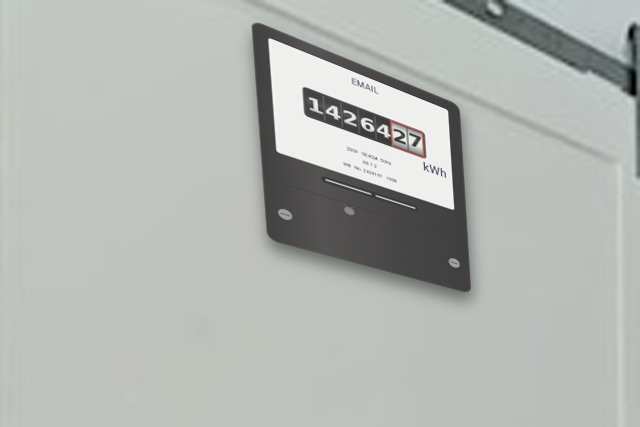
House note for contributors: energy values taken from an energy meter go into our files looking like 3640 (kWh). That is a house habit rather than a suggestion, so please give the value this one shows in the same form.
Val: 14264.27 (kWh)
